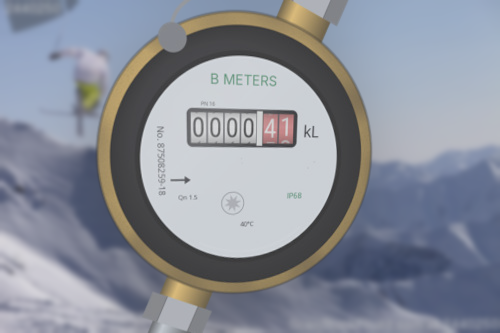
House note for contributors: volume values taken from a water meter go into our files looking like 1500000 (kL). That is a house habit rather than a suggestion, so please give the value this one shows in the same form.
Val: 0.41 (kL)
